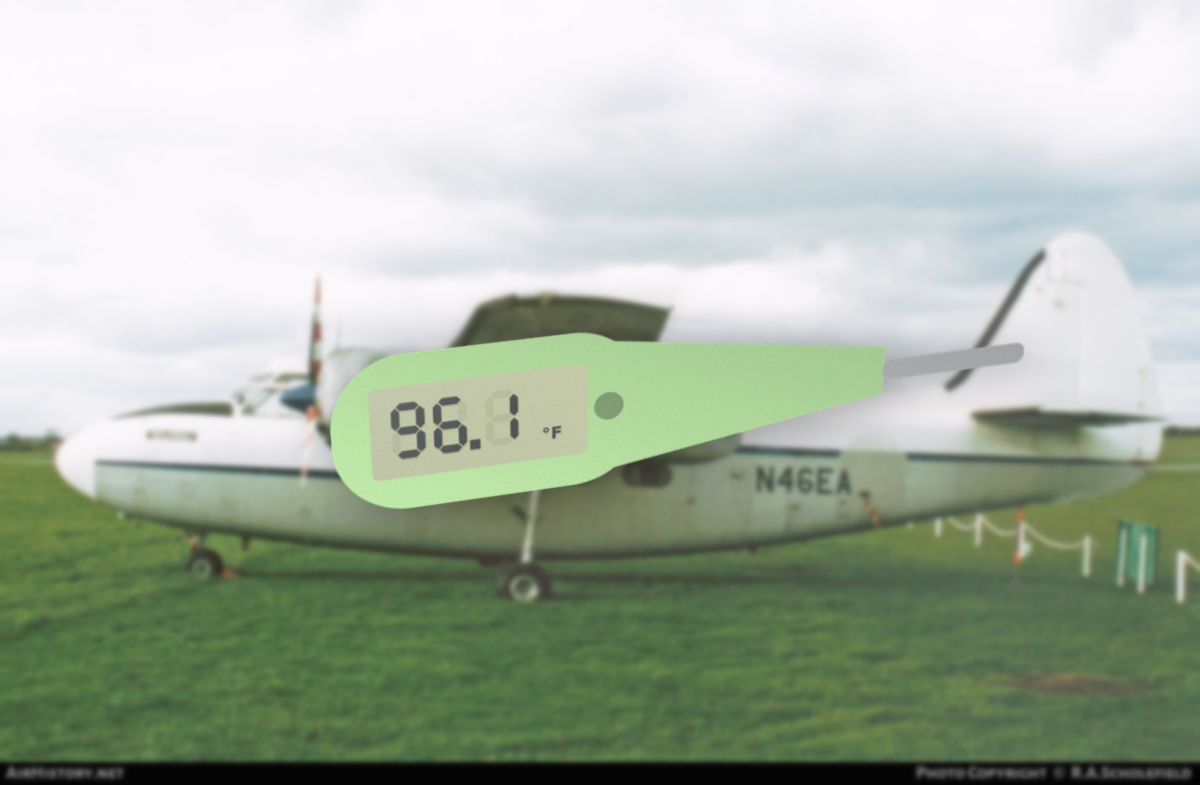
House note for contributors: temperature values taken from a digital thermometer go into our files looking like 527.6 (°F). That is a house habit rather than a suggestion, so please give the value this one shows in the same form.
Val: 96.1 (°F)
